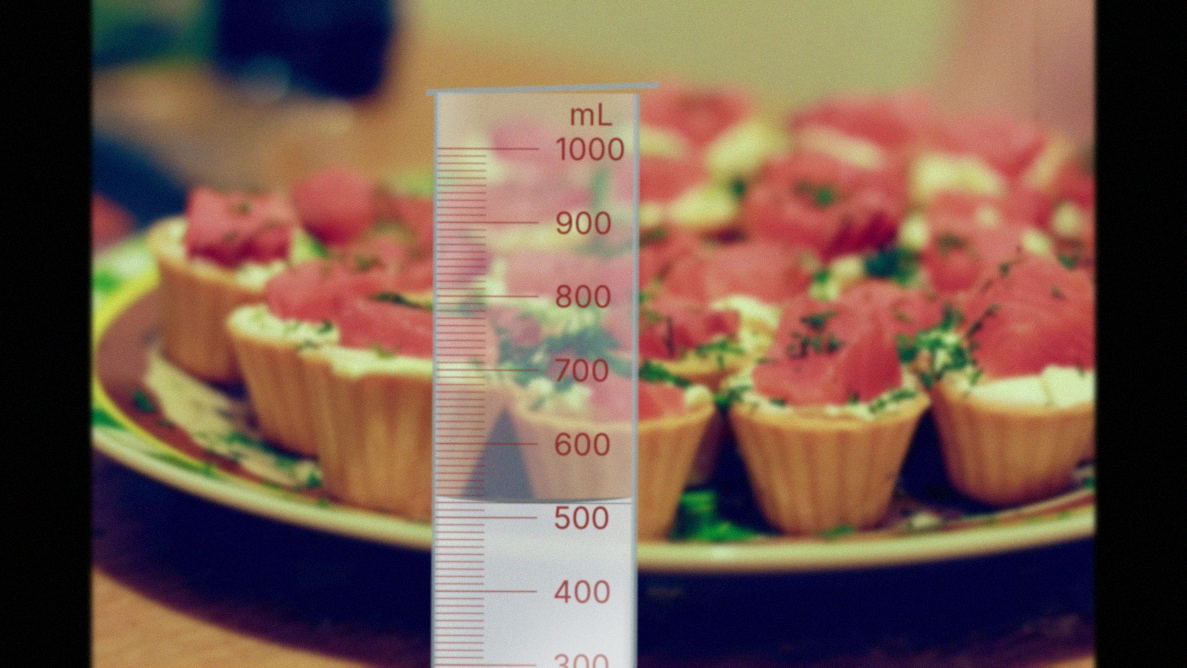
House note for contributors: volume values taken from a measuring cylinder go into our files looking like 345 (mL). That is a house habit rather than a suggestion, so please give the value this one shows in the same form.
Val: 520 (mL)
